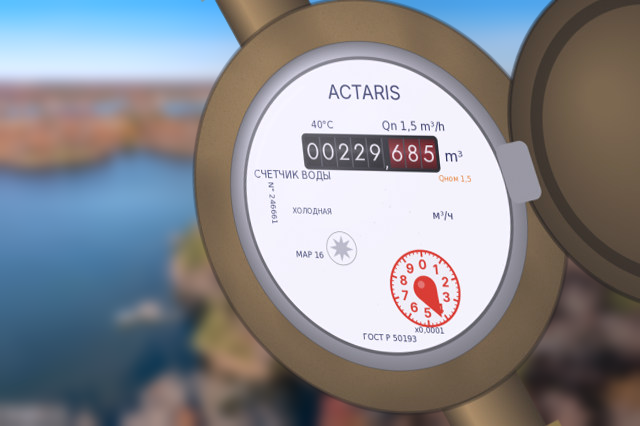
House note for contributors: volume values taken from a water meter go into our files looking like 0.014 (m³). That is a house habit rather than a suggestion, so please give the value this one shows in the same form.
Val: 229.6854 (m³)
